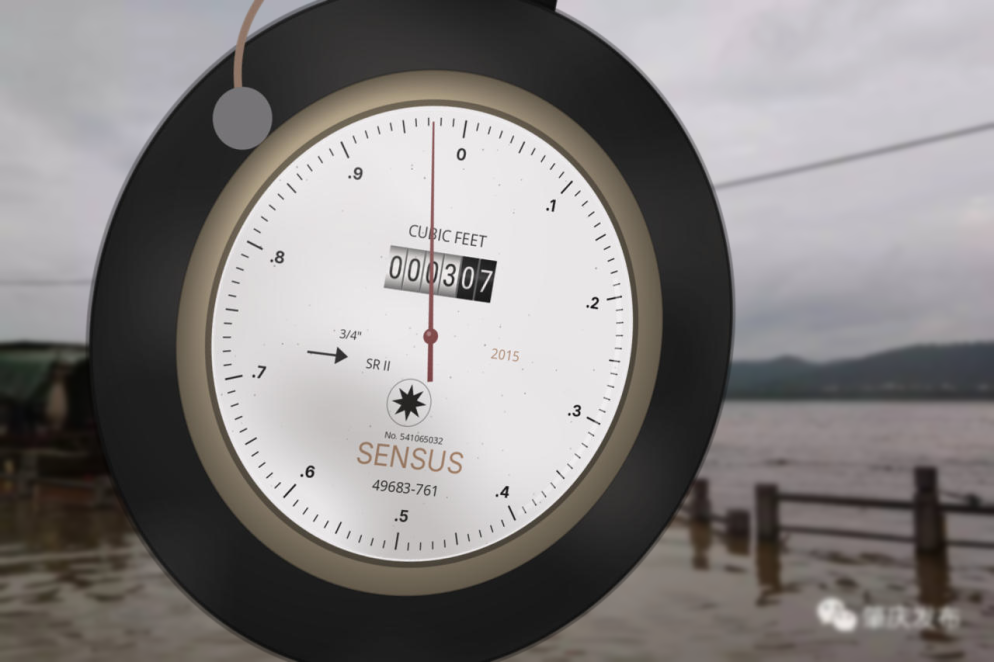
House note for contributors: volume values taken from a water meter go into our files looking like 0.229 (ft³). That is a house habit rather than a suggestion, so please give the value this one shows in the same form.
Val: 306.97 (ft³)
